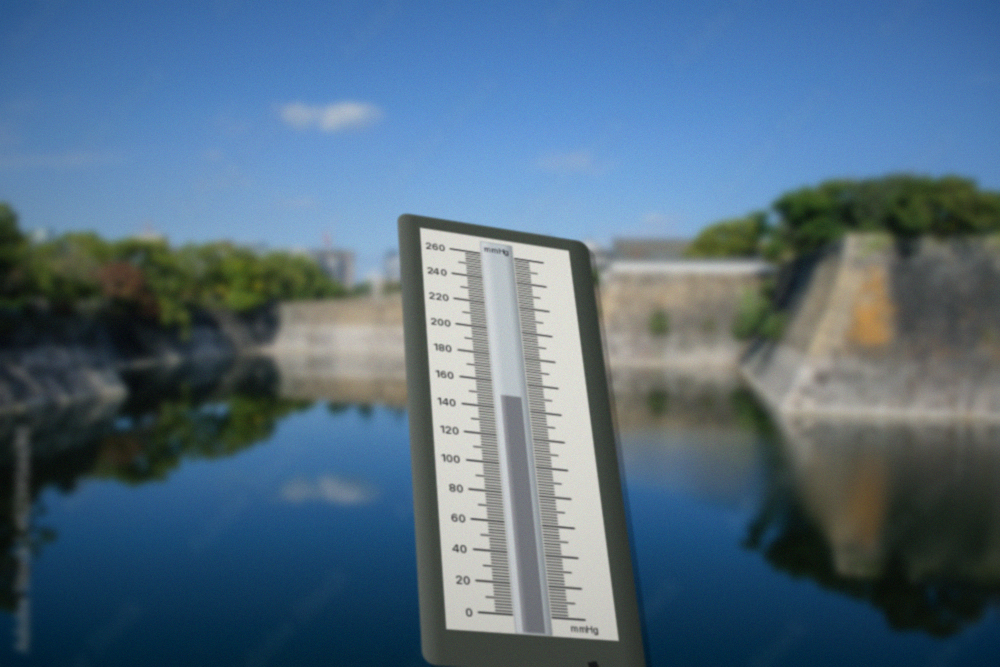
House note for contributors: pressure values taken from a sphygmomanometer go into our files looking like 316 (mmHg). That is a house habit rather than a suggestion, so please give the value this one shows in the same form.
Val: 150 (mmHg)
